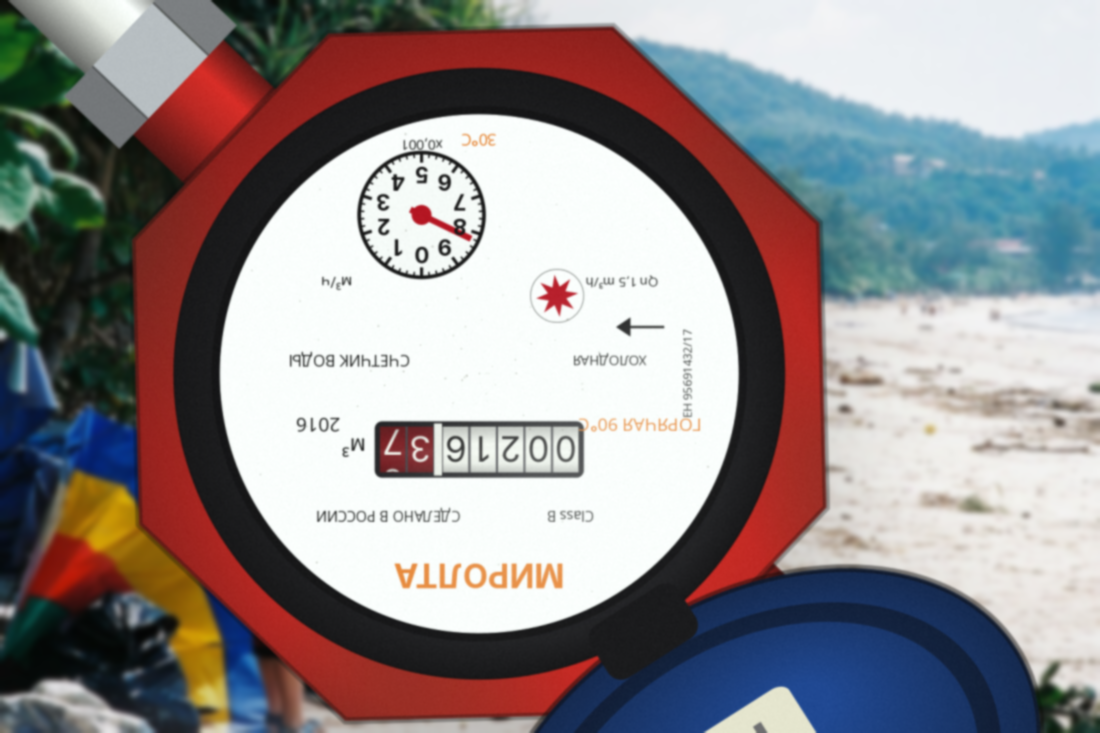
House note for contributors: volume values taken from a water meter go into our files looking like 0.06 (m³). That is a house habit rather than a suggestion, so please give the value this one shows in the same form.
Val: 216.368 (m³)
